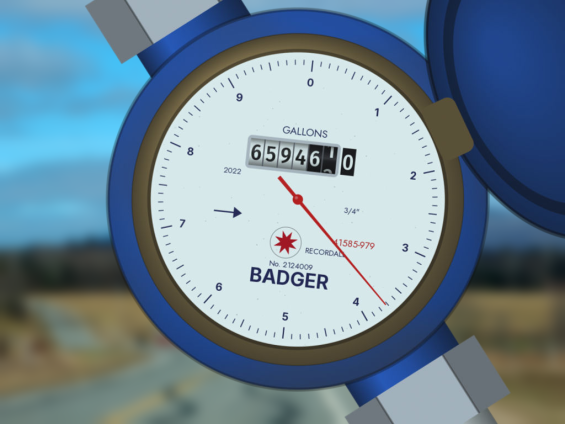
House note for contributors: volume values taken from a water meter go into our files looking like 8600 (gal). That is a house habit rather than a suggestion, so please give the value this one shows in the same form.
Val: 6594613.7 (gal)
